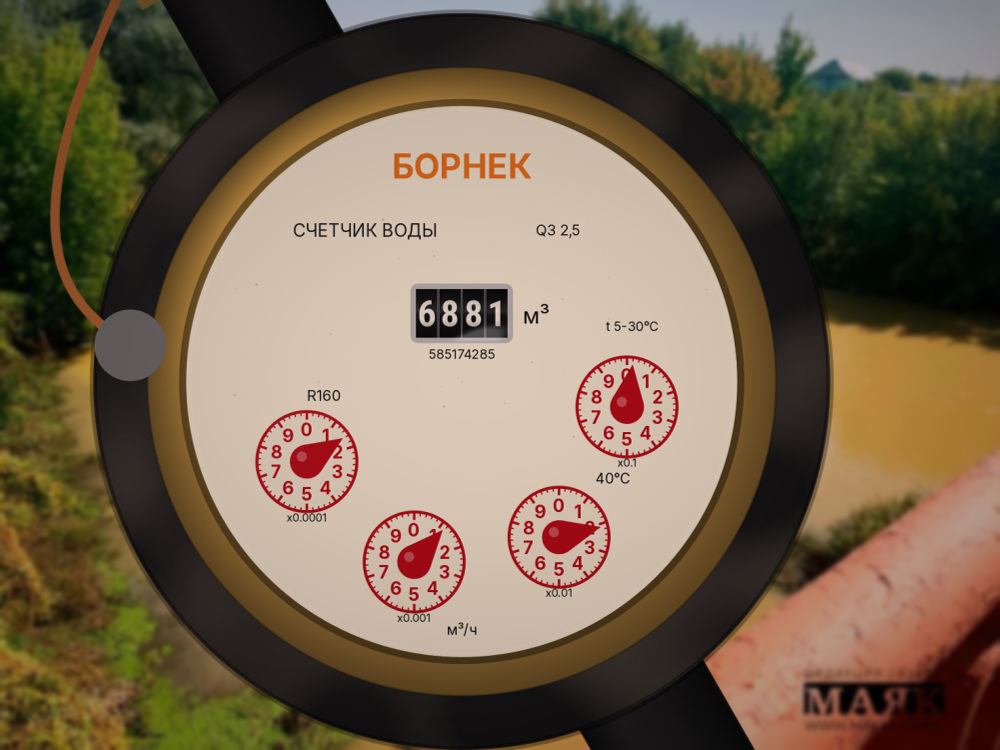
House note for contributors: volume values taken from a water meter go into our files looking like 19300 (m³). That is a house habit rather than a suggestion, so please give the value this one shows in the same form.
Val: 6881.0211 (m³)
